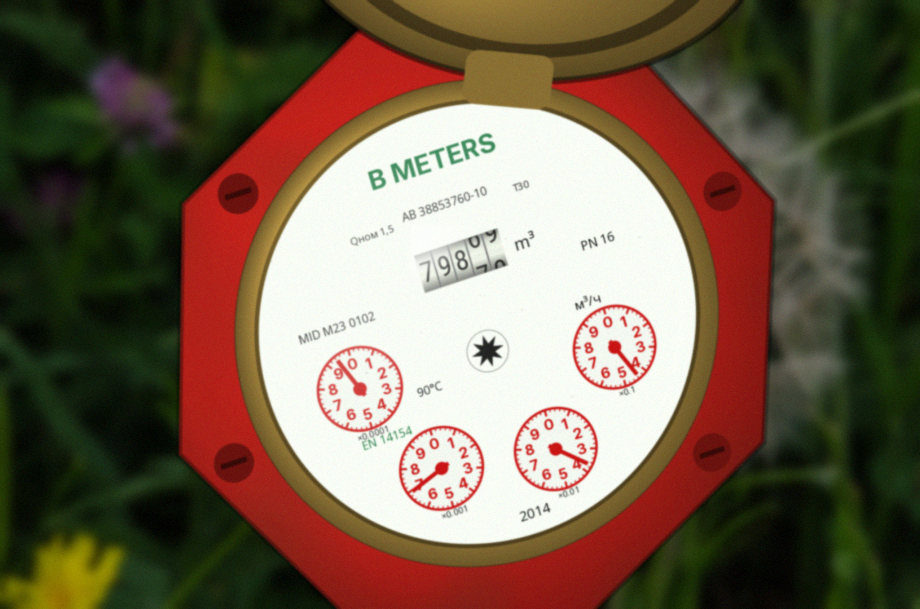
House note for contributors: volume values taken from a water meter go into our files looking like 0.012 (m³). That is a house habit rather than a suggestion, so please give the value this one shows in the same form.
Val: 79869.4369 (m³)
